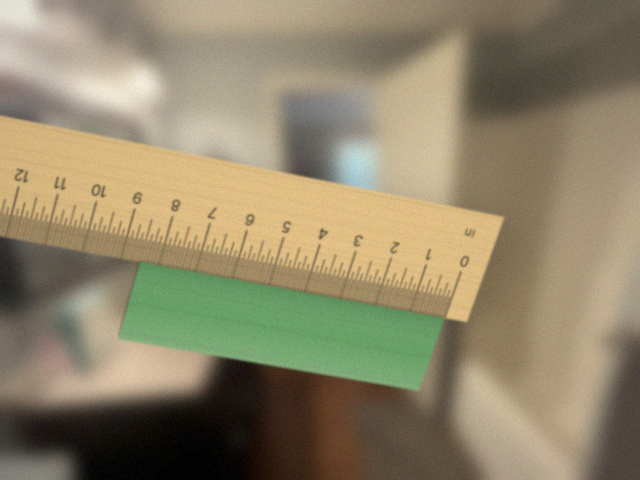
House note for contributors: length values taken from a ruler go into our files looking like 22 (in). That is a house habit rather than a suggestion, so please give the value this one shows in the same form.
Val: 8.5 (in)
